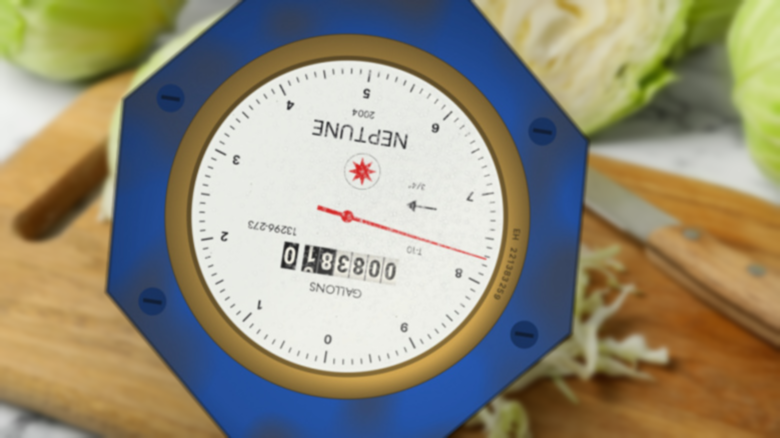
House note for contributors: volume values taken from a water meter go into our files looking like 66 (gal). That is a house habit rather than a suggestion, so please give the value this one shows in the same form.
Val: 83807.7 (gal)
